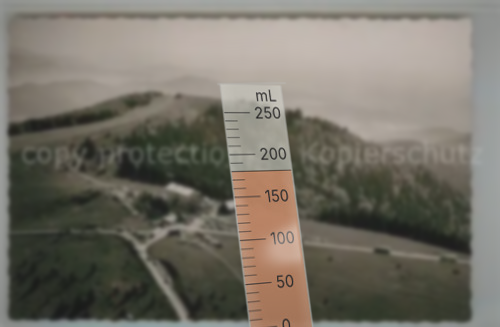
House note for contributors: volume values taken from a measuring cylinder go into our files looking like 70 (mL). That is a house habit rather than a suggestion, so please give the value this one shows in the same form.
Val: 180 (mL)
